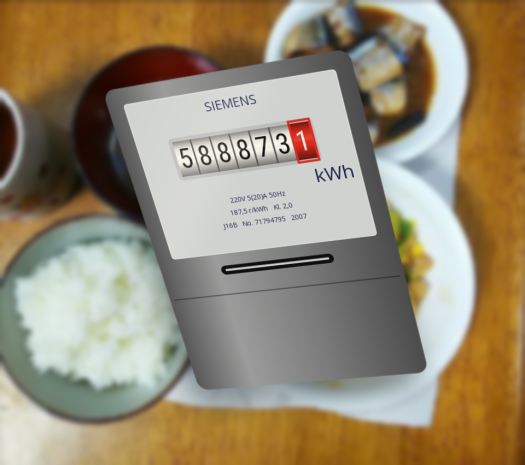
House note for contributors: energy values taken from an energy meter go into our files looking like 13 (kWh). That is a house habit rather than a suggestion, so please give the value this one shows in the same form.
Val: 588873.1 (kWh)
